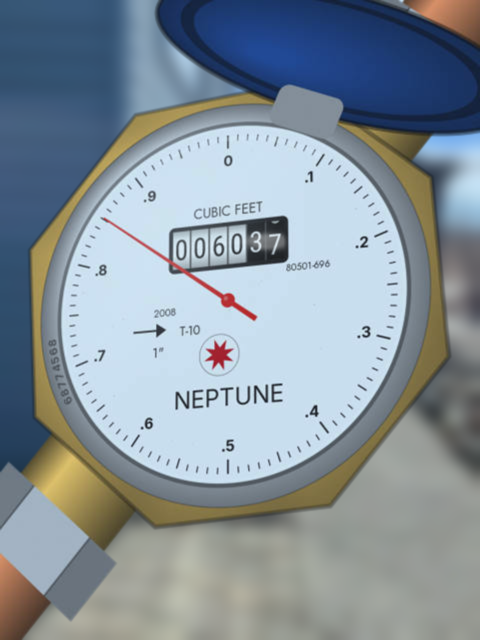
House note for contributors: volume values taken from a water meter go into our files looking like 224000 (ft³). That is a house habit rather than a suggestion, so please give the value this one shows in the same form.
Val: 6036.85 (ft³)
